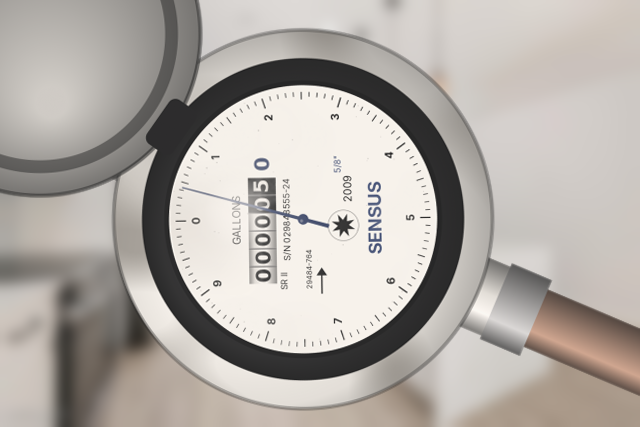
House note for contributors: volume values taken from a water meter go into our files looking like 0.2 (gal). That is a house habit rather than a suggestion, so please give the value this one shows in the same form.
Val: 50.4 (gal)
